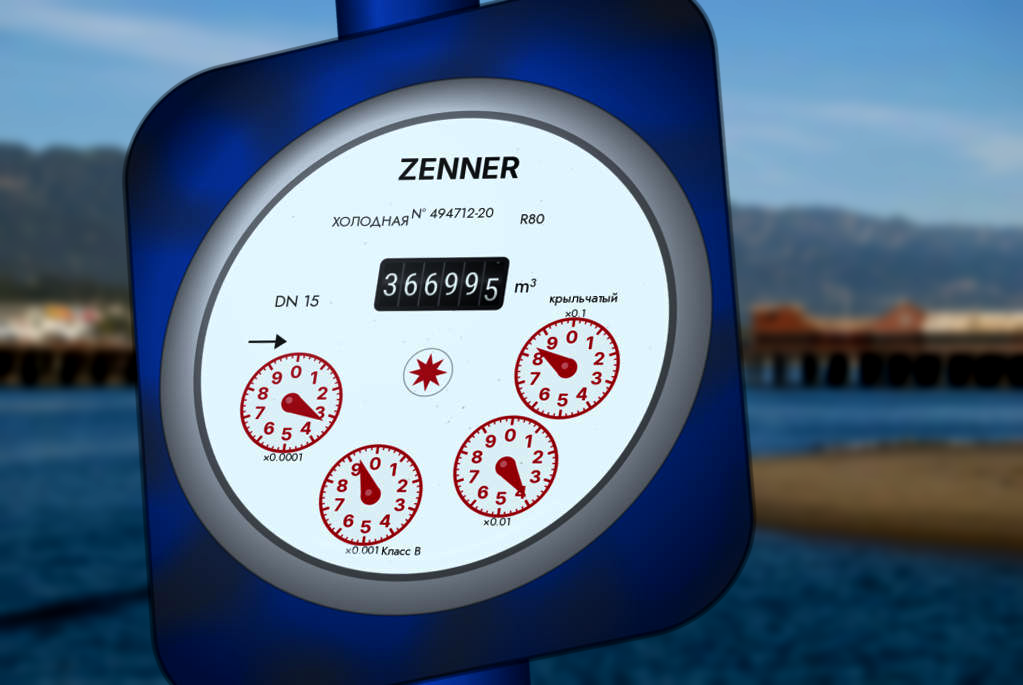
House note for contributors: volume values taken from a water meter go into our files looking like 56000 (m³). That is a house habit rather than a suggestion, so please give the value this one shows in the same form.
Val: 366994.8393 (m³)
